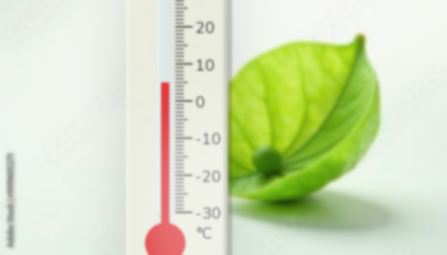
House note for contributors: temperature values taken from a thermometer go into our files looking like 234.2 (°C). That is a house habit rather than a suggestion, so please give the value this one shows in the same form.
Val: 5 (°C)
